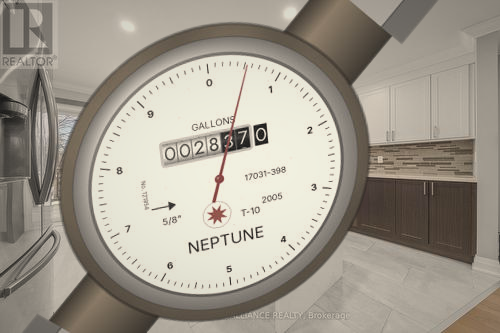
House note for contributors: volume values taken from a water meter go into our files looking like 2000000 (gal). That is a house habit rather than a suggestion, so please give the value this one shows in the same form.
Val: 28370.5 (gal)
